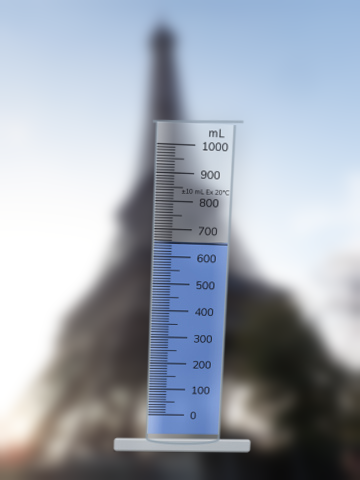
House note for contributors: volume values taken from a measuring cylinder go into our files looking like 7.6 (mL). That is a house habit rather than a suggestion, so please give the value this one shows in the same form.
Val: 650 (mL)
